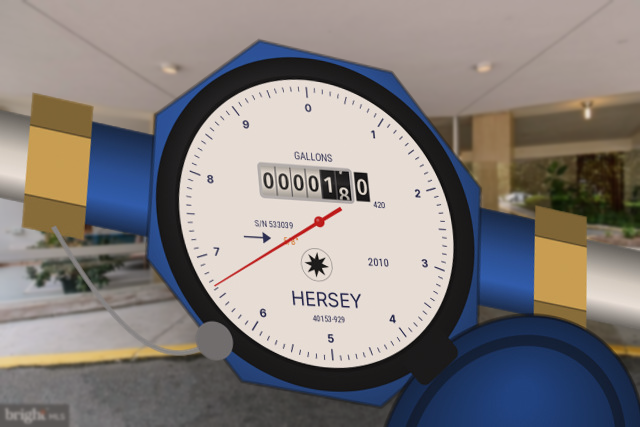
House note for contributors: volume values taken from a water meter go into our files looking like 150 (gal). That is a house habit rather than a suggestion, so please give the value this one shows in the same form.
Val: 176.6 (gal)
